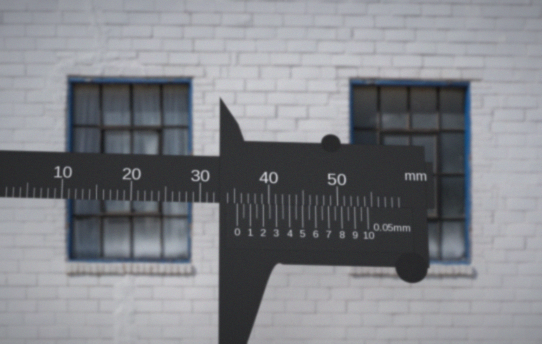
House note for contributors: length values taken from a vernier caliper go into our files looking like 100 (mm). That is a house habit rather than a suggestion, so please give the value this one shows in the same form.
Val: 35.4 (mm)
